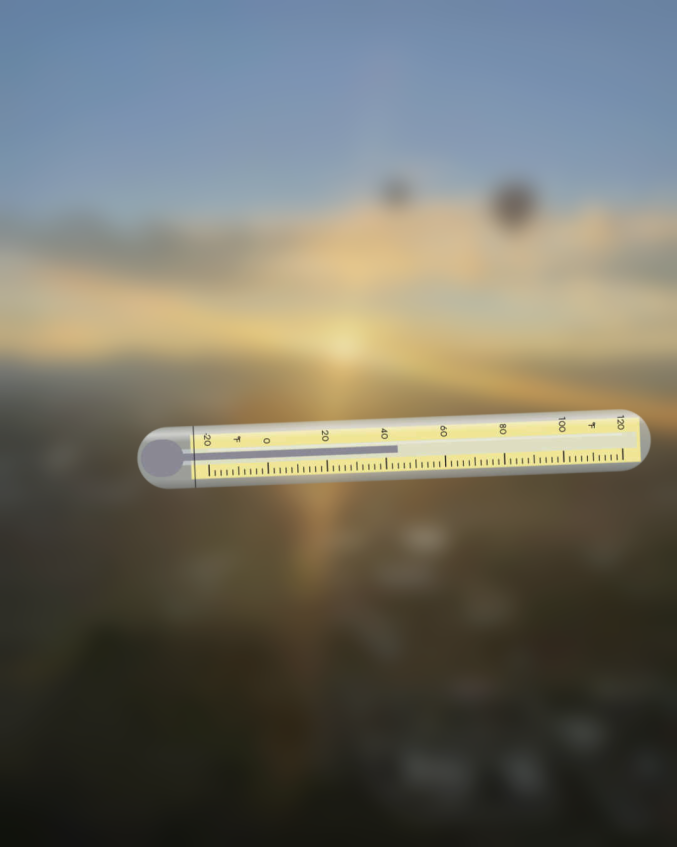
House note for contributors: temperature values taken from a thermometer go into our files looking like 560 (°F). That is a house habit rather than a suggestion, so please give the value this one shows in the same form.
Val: 44 (°F)
